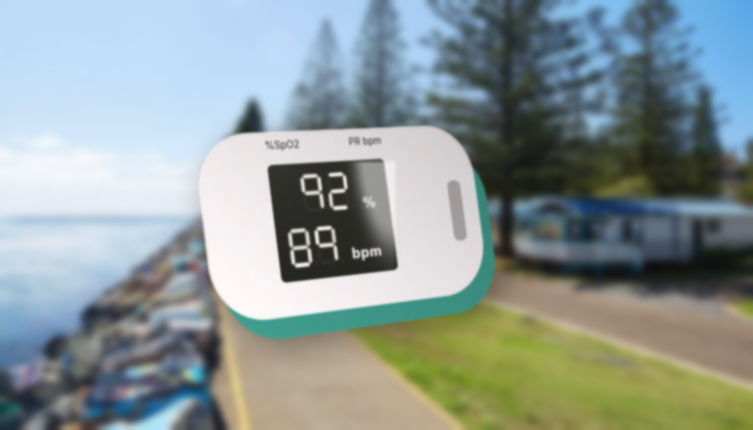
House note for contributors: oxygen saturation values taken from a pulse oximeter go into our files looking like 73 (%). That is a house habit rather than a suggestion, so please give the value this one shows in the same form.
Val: 92 (%)
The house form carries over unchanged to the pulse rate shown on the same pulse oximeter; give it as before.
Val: 89 (bpm)
